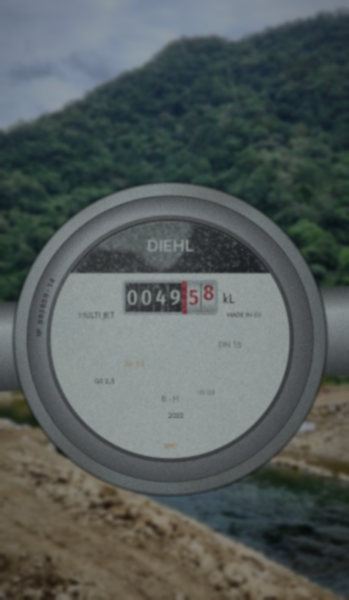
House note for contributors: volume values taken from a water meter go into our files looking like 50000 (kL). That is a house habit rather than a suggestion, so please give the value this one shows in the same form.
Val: 49.58 (kL)
